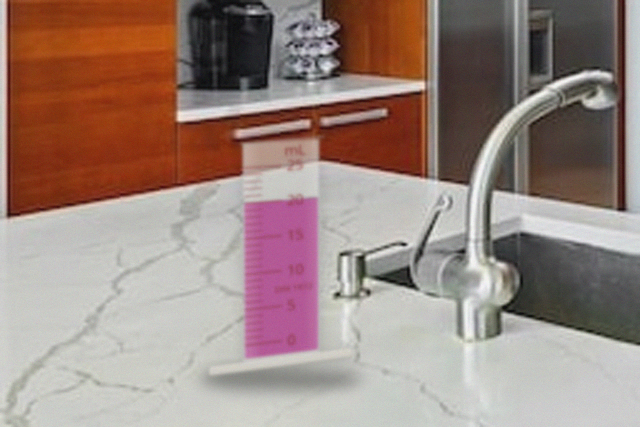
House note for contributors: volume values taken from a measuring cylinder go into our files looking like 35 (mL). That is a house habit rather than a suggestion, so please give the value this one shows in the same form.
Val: 20 (mL)
